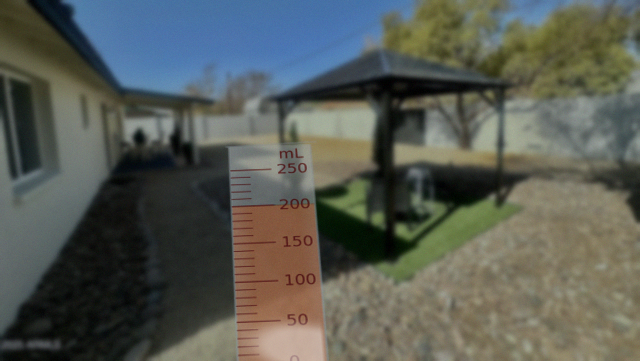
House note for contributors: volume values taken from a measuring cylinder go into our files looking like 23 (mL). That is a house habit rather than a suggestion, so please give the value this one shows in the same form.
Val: 200 (mL)
